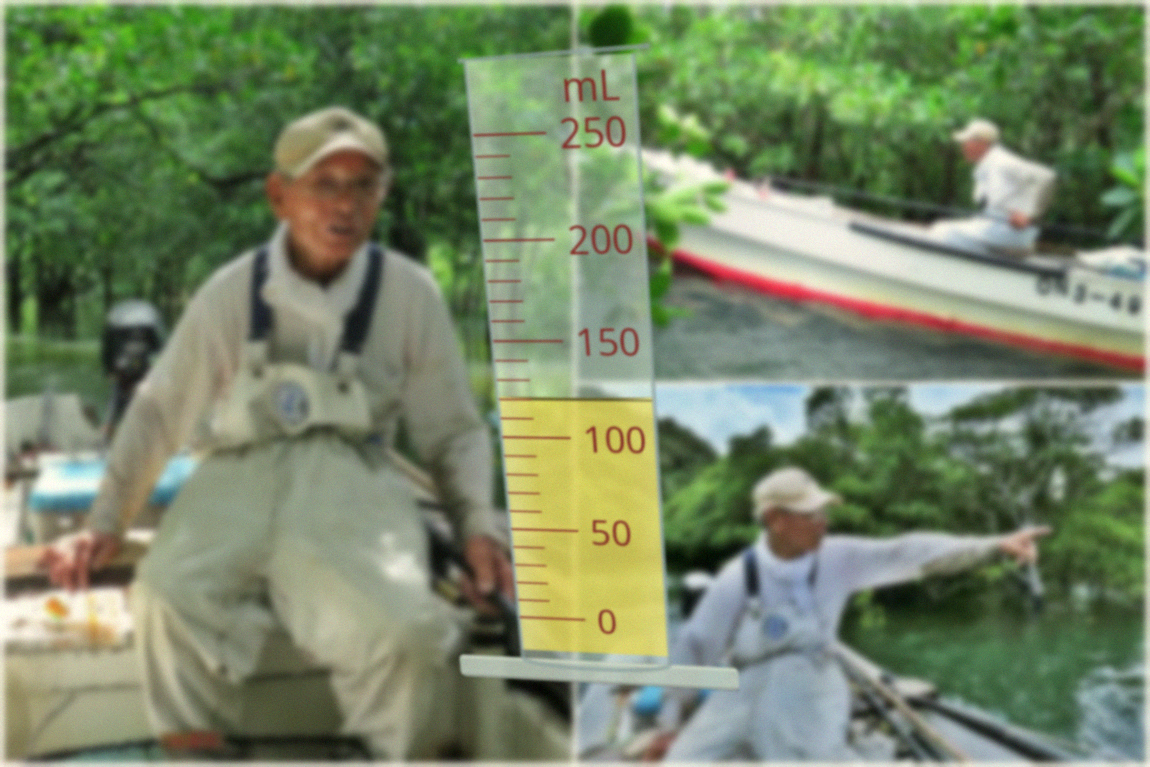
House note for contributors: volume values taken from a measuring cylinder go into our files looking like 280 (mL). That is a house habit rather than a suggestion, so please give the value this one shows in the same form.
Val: 120 (mL)
